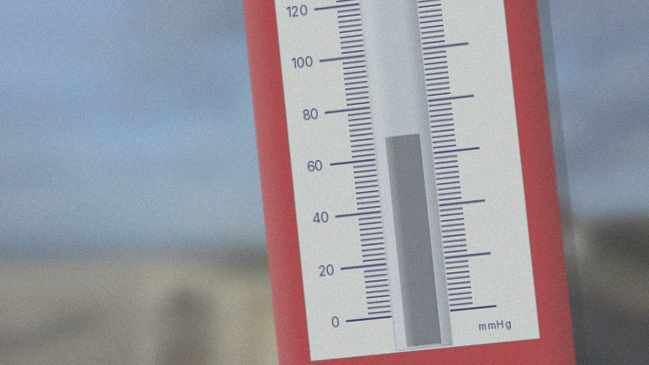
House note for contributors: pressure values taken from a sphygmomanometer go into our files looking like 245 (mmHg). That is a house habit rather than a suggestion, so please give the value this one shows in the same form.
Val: 68 (mmHg)
